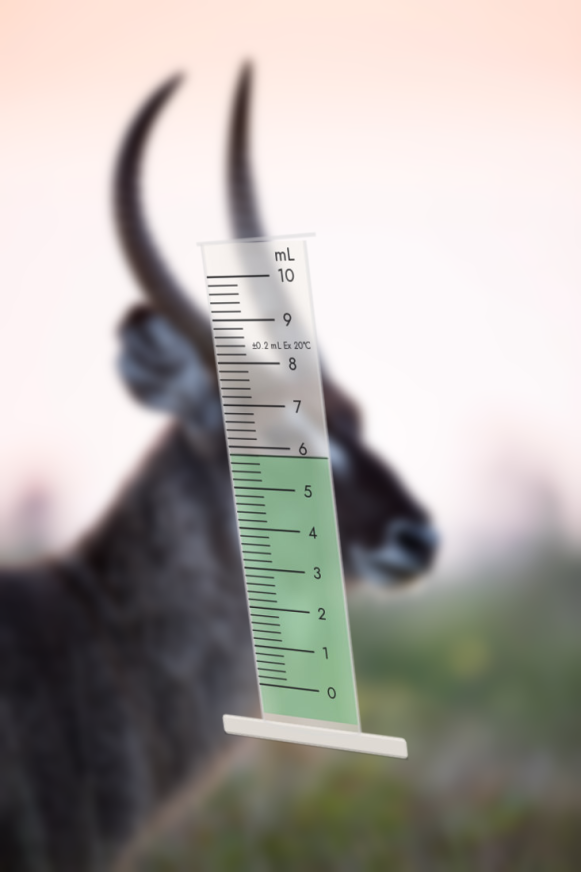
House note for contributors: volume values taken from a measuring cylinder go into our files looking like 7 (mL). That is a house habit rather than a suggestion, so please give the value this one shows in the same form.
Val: 5.8 (mL)
